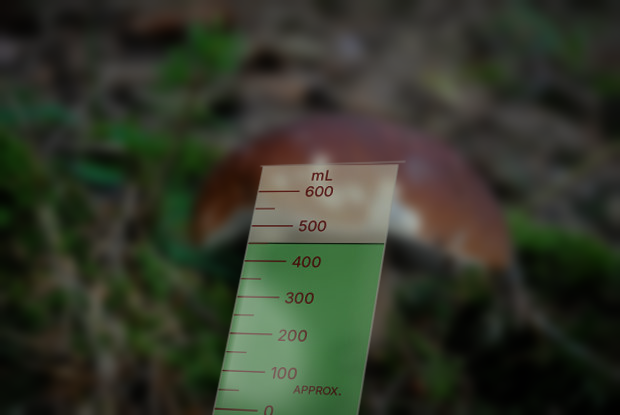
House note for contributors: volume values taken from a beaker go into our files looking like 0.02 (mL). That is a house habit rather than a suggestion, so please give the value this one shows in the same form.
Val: 450 (mL)
